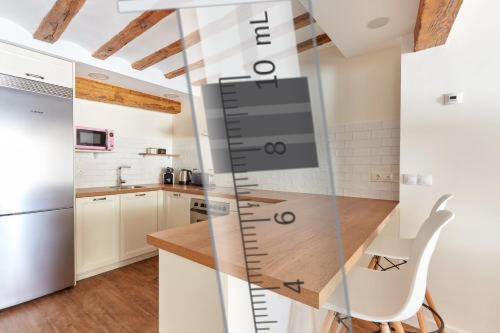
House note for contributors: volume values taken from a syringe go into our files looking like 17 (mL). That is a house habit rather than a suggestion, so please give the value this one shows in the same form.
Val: 7.4 (mL)
